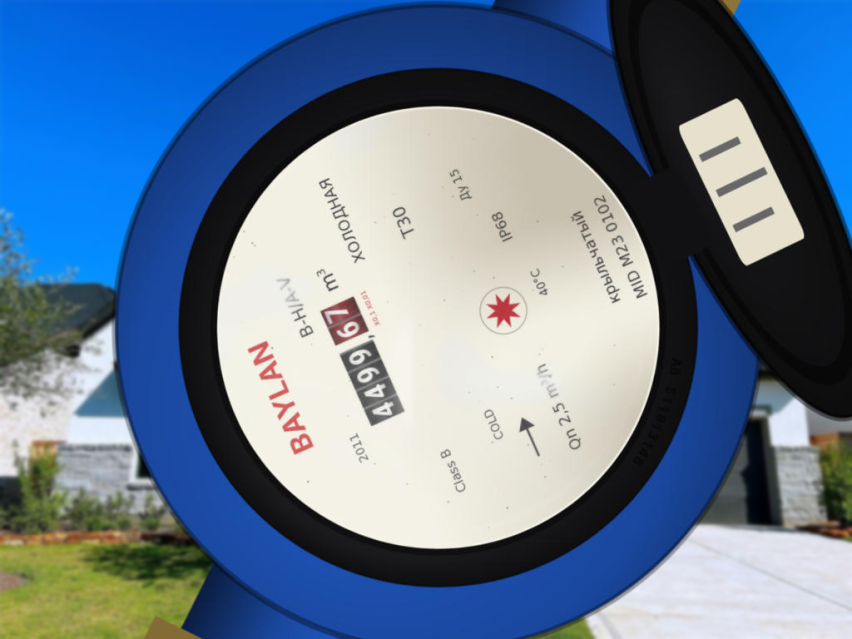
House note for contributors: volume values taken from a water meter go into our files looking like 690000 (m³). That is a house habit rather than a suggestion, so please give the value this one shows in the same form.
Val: 4499.67 (m³)
